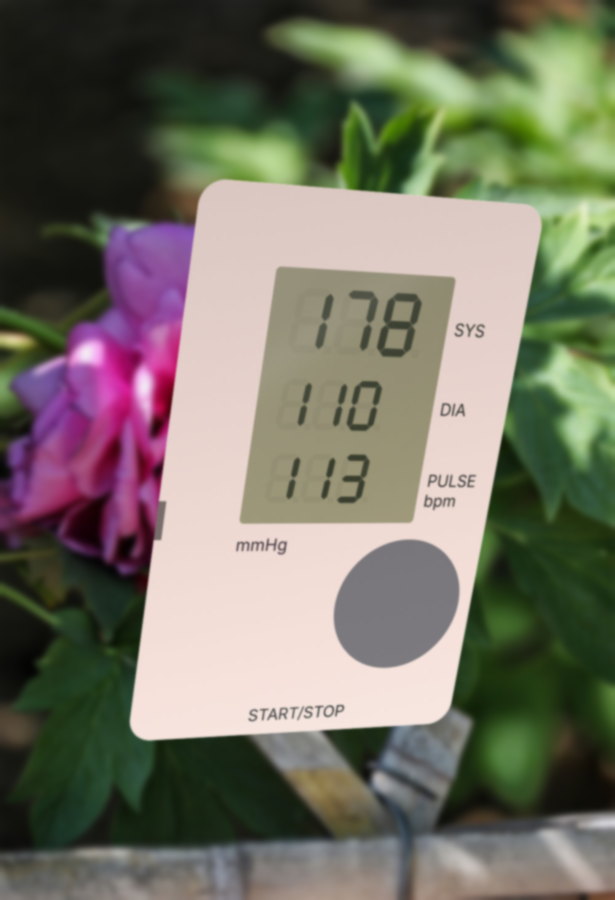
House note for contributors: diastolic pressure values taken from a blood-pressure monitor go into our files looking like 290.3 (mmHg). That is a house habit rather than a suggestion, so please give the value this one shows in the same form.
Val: 110 (mmHg)
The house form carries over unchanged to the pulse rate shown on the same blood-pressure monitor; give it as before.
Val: 113 (bpm)
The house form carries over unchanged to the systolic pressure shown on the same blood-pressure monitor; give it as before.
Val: 178 (mmHg)
